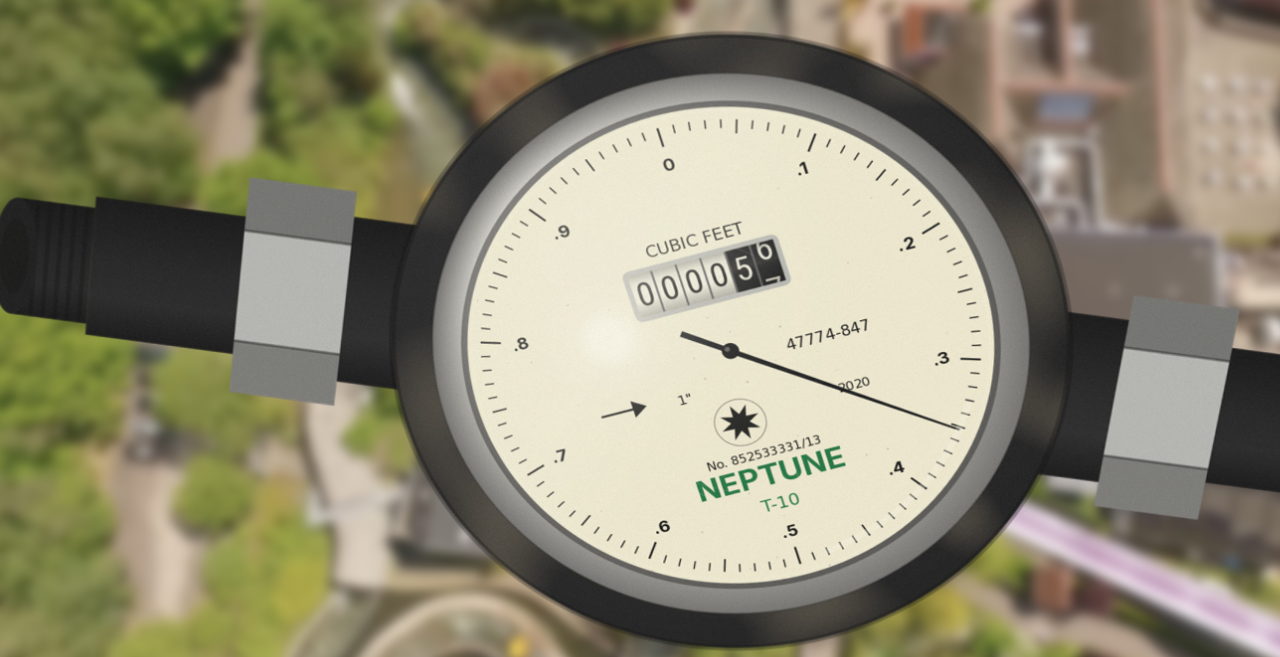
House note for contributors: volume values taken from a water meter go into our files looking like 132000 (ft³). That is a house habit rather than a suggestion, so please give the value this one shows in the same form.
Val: 56.35 (ft³)
